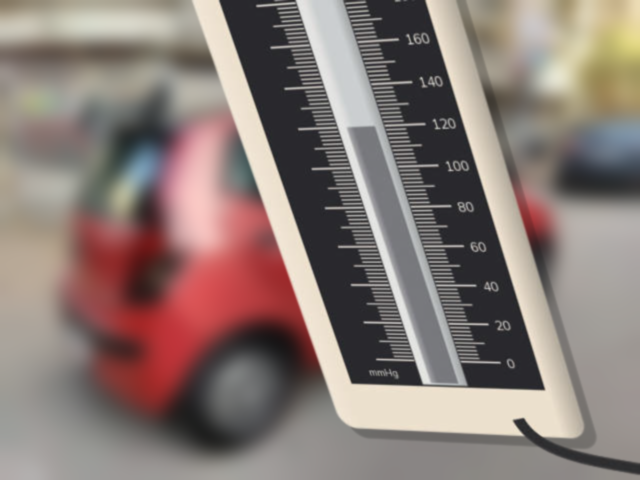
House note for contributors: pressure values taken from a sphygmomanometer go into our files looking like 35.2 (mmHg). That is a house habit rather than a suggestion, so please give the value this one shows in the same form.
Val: 120 (mmHg)
